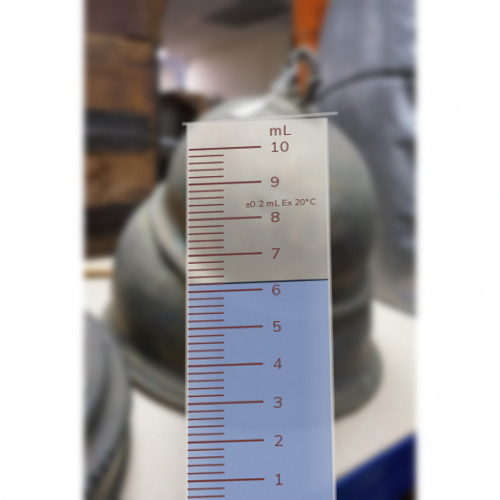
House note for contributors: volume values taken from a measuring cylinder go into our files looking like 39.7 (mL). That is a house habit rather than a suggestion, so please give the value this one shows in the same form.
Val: 6.2 (mL)
